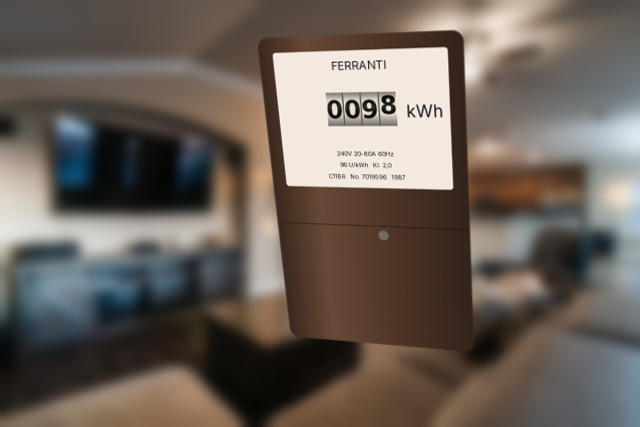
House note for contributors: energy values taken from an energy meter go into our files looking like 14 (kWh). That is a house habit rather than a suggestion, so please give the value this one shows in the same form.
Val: 98 (kWh)
